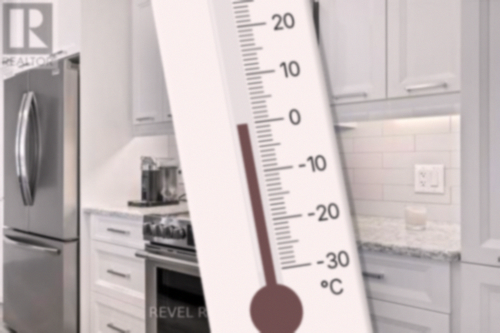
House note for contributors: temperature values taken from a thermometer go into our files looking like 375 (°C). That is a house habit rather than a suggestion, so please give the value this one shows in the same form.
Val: 0 (°C)
